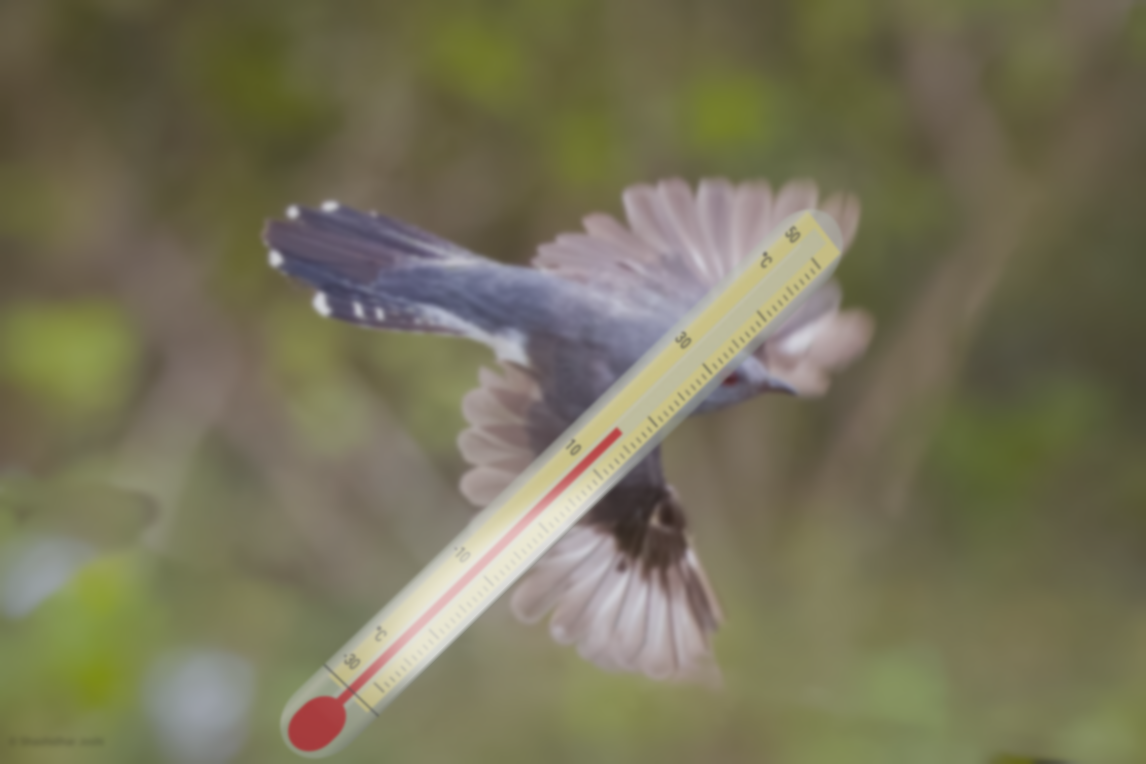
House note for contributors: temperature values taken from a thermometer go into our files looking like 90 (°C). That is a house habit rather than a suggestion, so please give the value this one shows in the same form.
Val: 16 (°C)
